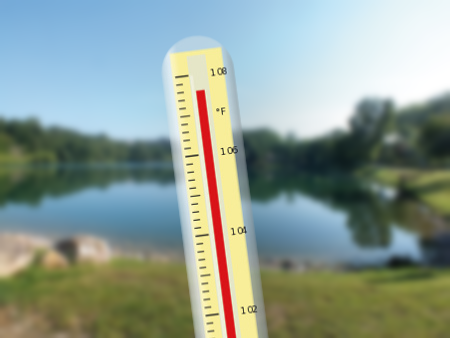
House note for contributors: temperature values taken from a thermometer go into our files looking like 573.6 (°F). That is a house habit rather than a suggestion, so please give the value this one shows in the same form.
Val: 107.6 (°F)
